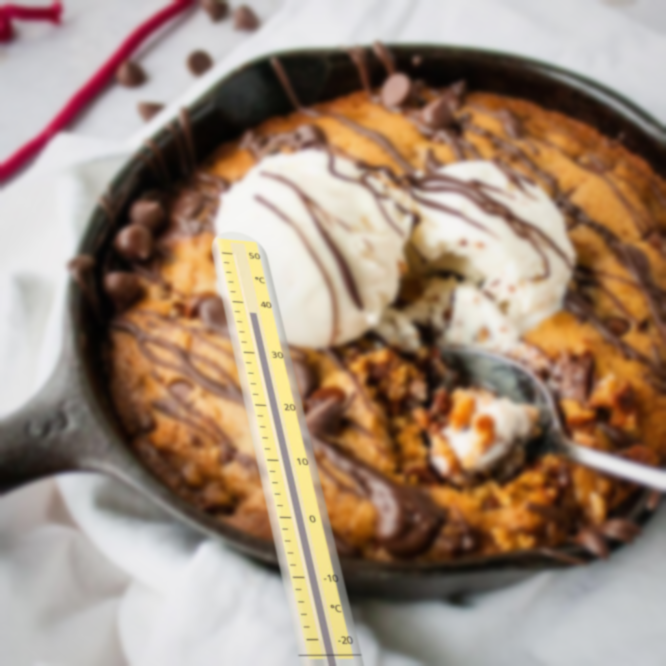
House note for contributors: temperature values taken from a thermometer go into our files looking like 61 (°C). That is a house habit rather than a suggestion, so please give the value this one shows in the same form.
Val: 38 (°C)
